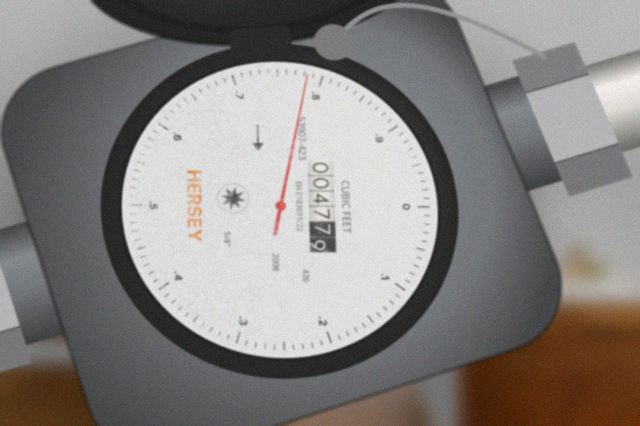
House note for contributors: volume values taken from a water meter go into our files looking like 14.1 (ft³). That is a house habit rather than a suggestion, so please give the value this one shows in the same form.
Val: 4778.78 (ft³)
